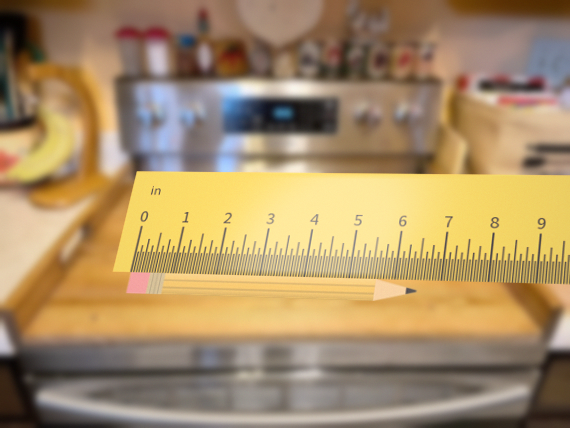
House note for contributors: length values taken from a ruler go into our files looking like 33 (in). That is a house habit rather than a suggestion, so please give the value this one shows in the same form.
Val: 6.5 (in)
